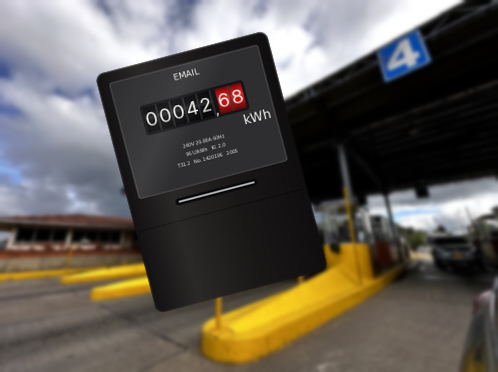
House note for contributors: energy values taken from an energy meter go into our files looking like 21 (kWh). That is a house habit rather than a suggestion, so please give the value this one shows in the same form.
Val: 42.68 (kWh)
